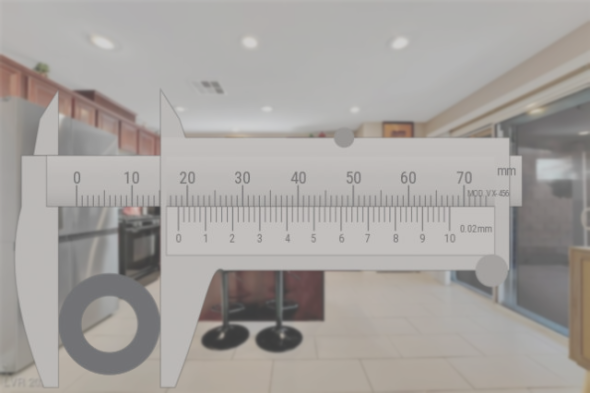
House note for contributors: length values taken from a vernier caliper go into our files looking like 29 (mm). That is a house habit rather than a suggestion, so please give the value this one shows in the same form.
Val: 18.4 (mm)
